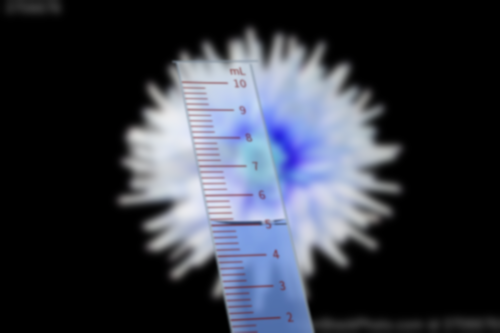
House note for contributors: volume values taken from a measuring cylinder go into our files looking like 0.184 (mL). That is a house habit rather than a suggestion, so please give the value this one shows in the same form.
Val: 5 (mL)
